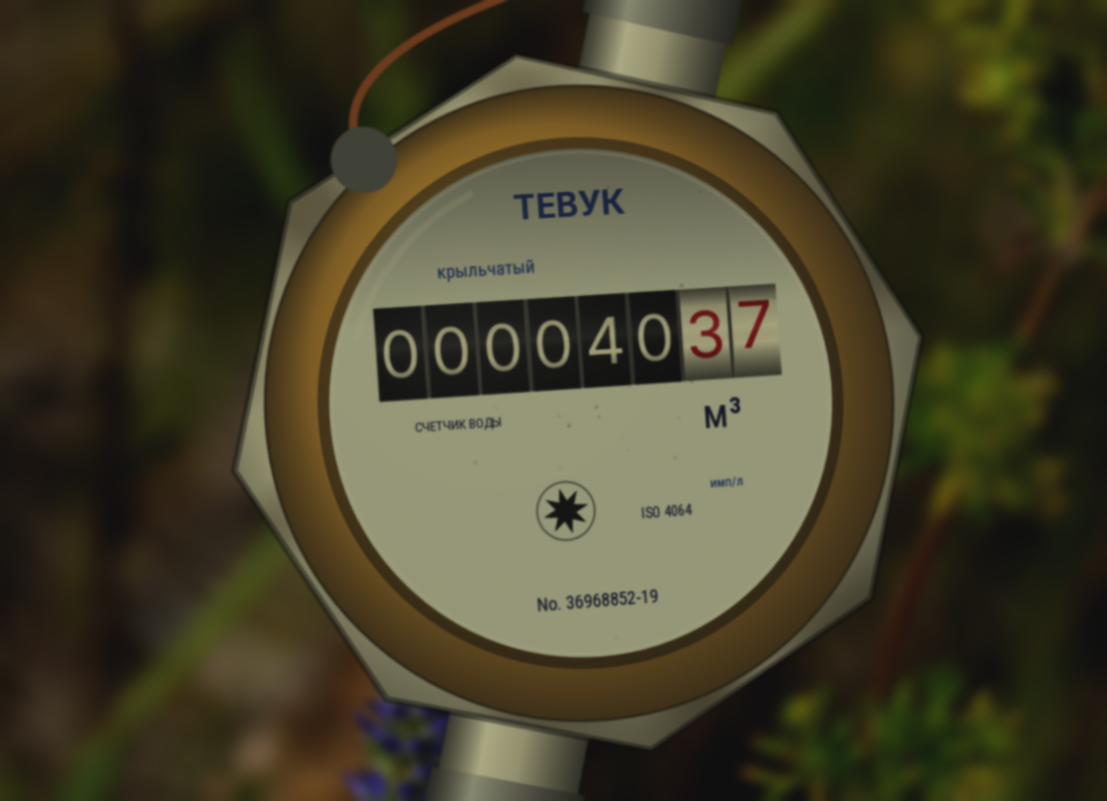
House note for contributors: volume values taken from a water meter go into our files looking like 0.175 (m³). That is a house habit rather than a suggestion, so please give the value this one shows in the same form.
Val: 40.37 (m³)
